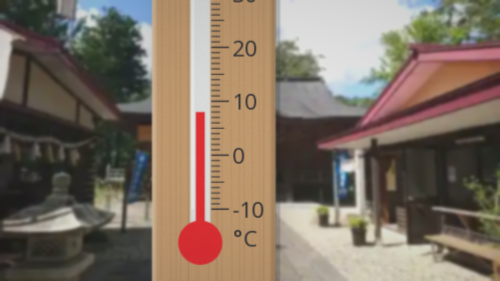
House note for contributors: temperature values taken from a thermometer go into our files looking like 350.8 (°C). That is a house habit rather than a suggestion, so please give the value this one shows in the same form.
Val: 8 (°C)
